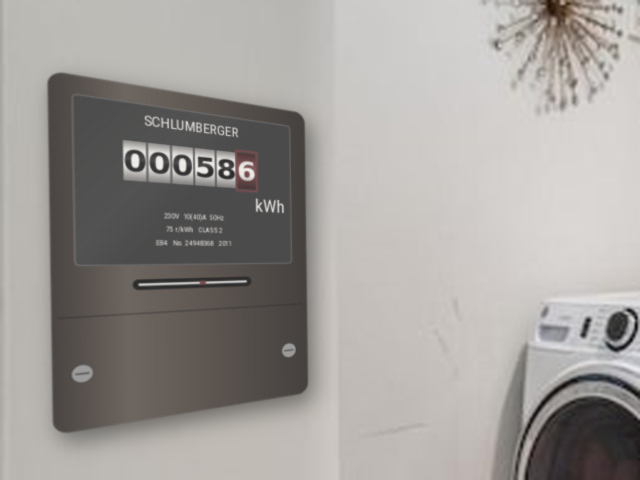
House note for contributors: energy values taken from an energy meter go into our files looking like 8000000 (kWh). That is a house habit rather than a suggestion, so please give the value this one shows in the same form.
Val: 58.6 (kWh)
